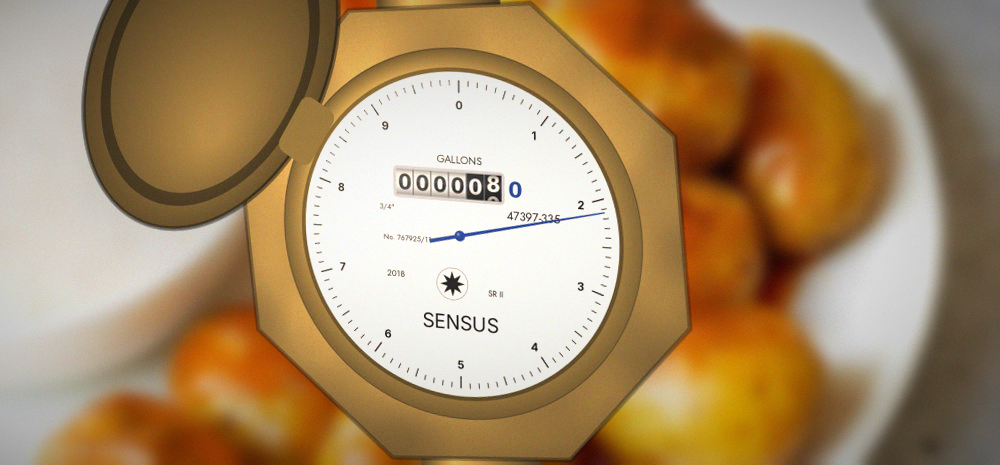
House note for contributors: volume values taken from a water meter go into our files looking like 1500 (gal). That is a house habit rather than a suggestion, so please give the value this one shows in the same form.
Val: 82.1 (gal)
